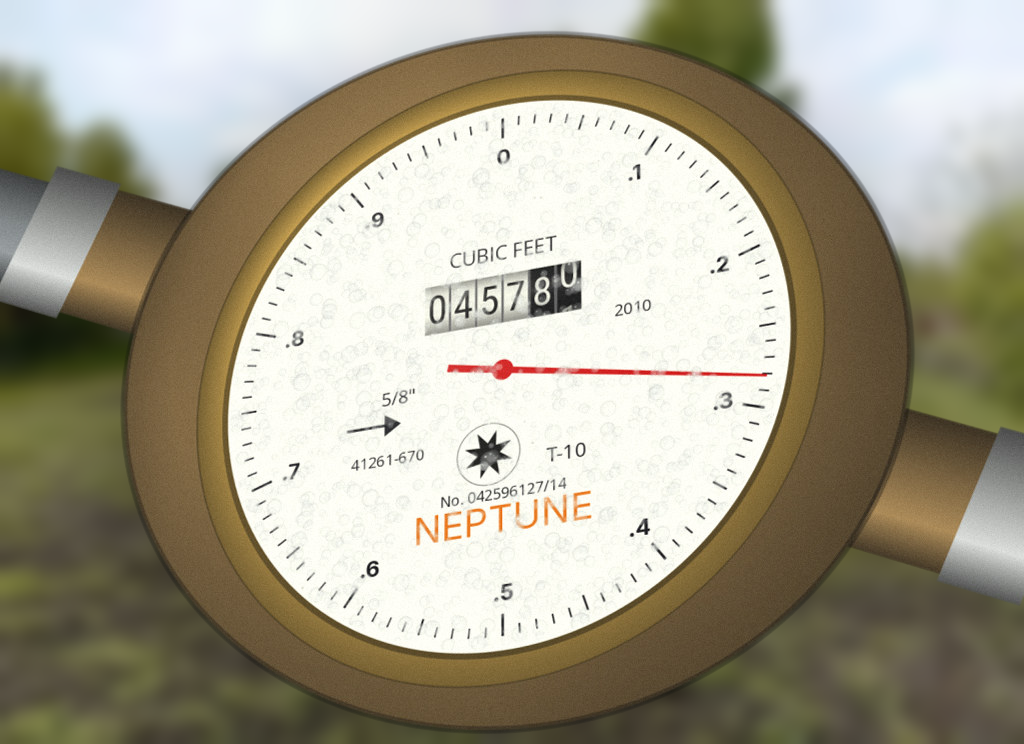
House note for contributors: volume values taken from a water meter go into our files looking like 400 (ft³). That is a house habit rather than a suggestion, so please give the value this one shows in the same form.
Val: 45780.28 (ft³)
